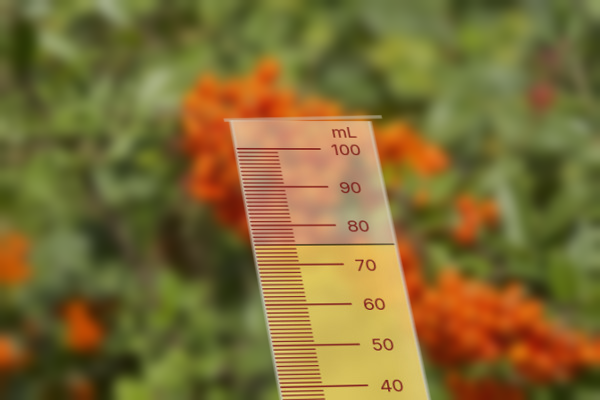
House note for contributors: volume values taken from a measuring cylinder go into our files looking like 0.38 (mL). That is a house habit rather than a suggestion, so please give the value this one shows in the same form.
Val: 75 (mL)
